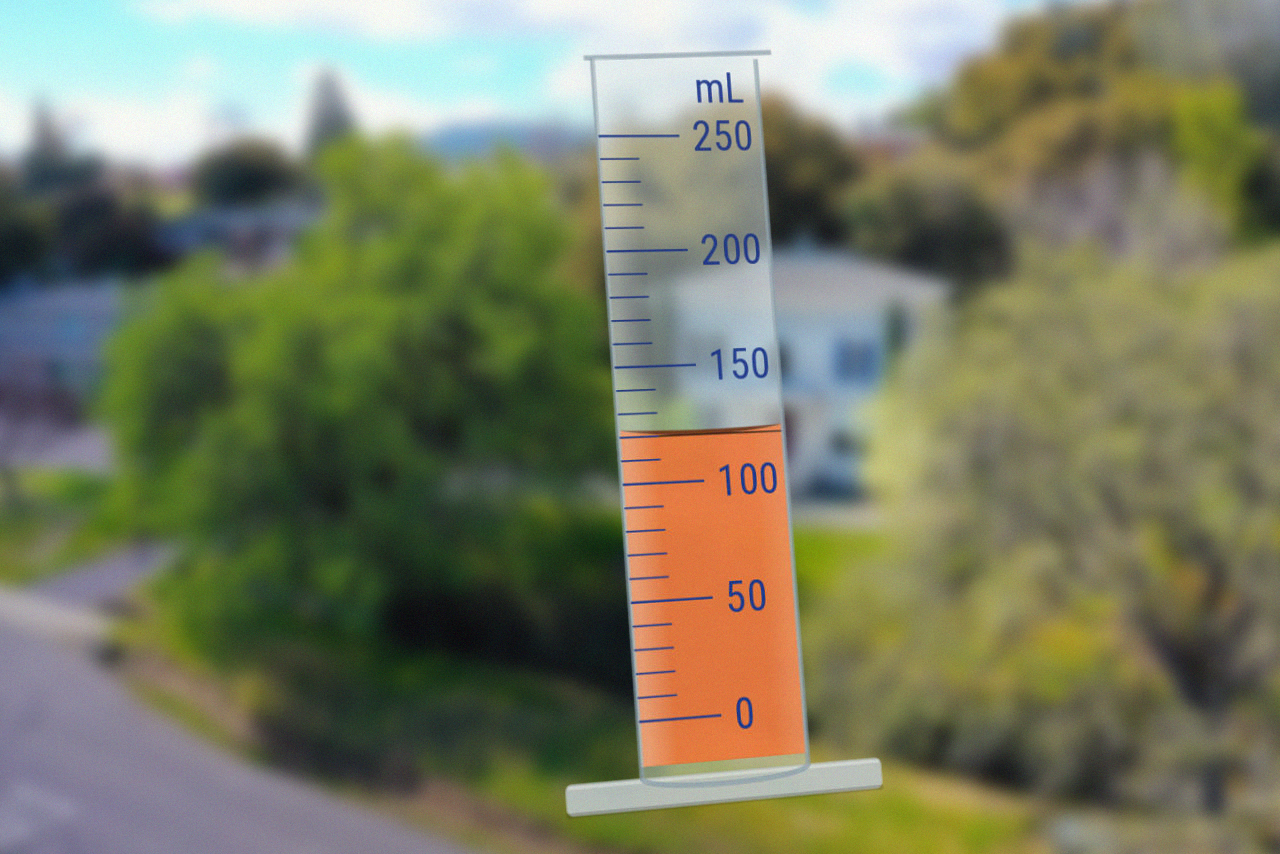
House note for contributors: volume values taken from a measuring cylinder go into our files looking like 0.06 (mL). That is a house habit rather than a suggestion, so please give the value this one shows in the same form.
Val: 120 (mL)
